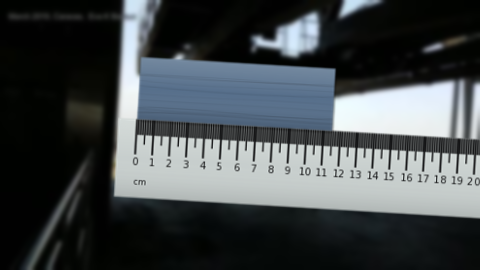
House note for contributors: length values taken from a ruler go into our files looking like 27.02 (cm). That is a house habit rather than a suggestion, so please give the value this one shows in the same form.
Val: 11.5 (cm)
